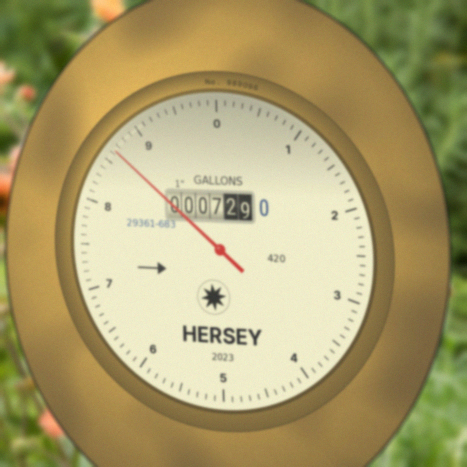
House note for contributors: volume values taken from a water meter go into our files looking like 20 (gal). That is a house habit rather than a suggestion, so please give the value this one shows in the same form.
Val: 7288.6 (gal)
